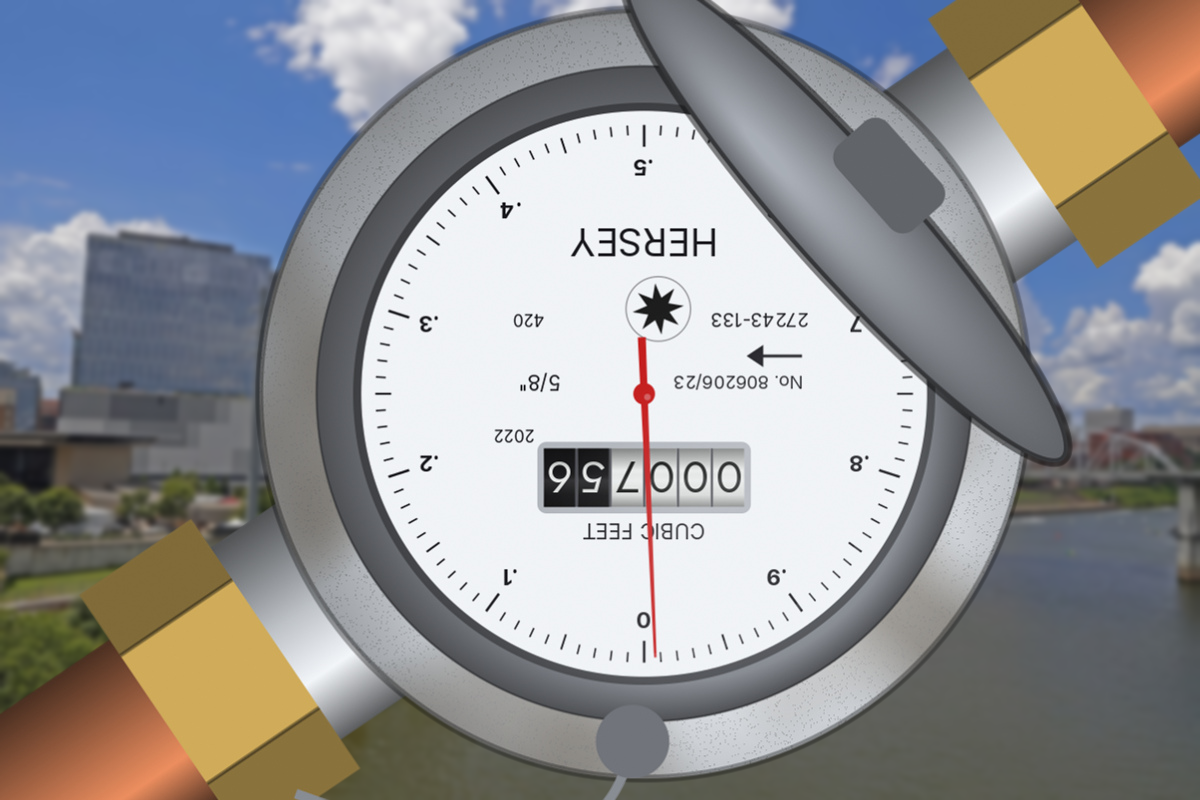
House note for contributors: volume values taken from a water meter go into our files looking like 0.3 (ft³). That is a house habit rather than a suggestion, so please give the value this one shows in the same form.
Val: 755.99 (ft³)
